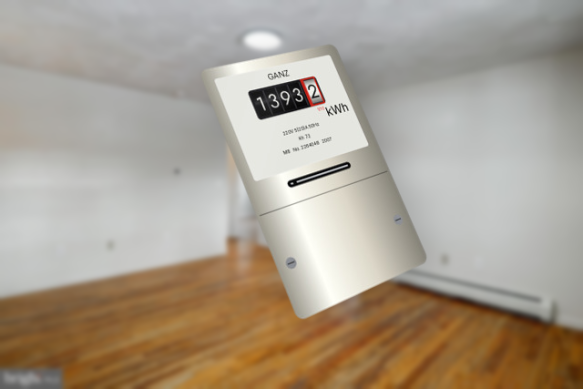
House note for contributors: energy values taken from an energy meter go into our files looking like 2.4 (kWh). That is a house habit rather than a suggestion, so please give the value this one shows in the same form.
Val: 1393.2 (kWh)
